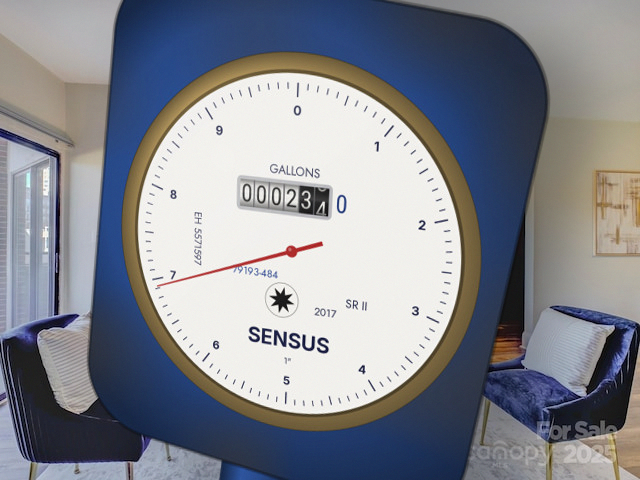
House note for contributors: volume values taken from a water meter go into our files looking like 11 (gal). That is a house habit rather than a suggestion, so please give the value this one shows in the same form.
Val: 2336.9 (gal)
